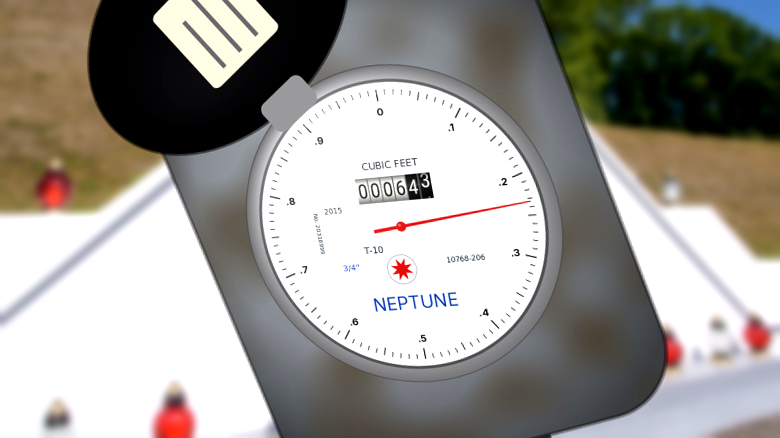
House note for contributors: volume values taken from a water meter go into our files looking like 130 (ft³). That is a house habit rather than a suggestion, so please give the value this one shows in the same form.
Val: 643.23 (ft³)
